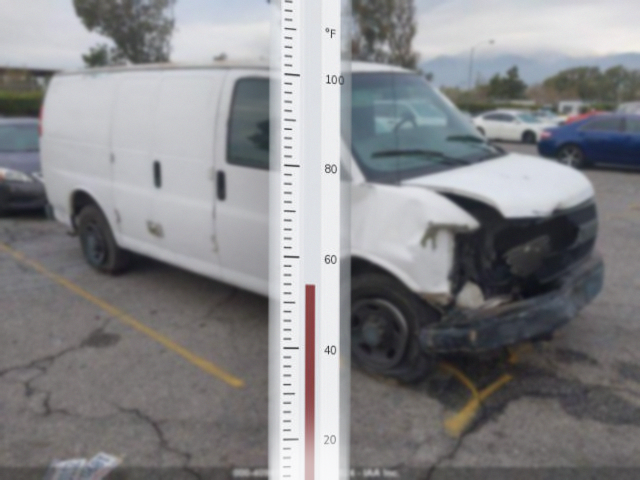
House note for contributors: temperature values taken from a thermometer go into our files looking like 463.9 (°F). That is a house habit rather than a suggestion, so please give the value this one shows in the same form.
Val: 54 (°F)
